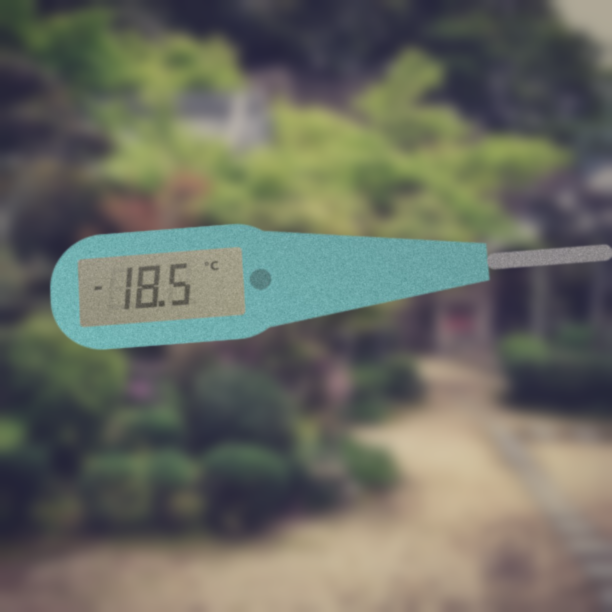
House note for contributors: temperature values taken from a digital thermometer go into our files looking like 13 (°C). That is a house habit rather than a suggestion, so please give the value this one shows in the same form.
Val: -18.5 (°C)
